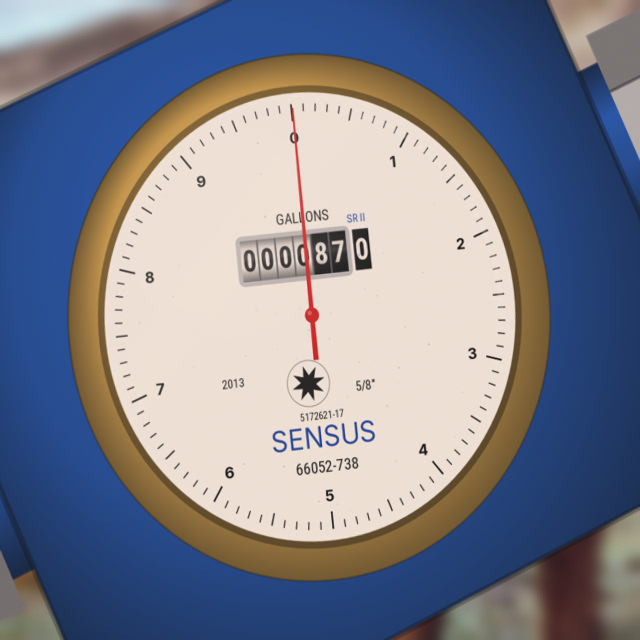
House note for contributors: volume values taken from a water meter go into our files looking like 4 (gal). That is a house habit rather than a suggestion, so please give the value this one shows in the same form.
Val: 870.0 (gal)
